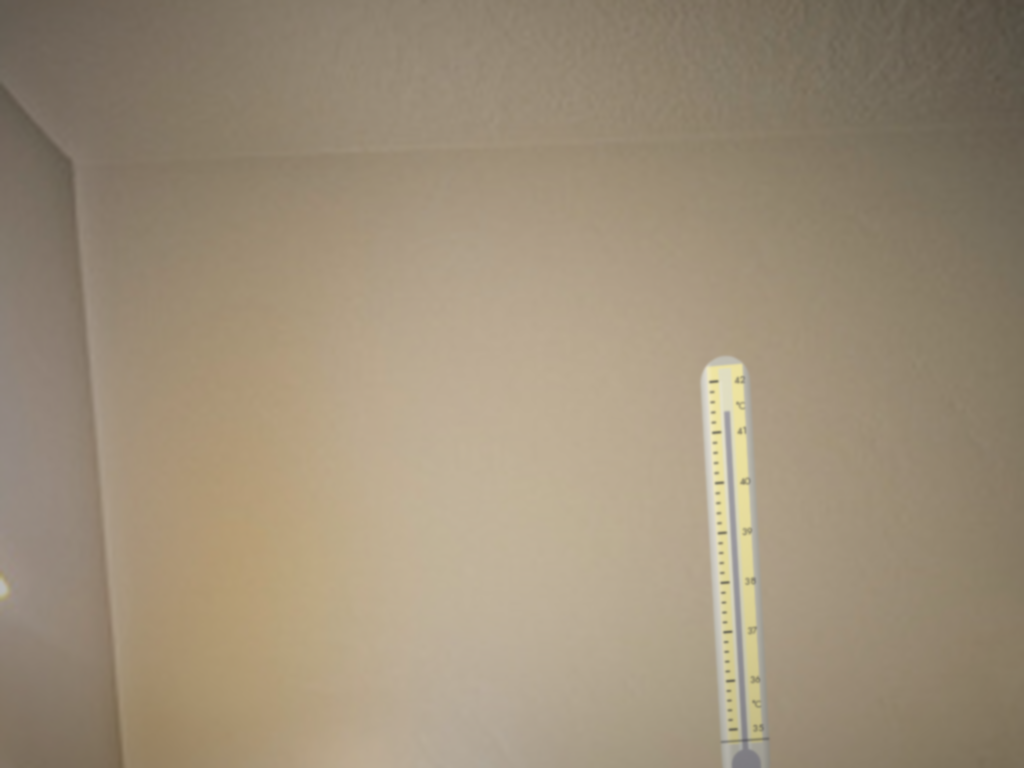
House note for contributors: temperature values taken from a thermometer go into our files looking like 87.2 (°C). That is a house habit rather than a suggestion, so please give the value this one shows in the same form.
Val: 41.4 (°C)
